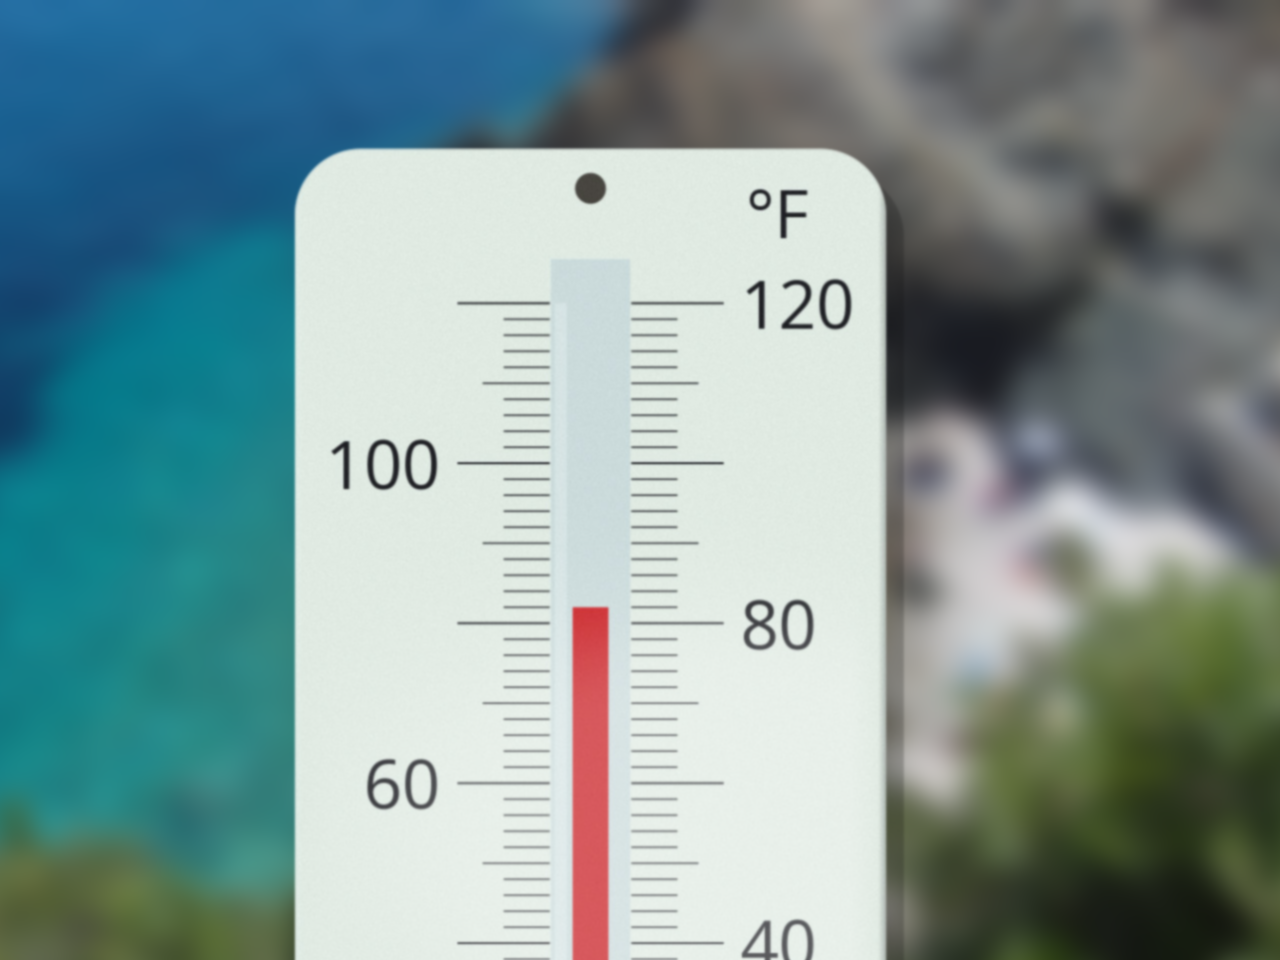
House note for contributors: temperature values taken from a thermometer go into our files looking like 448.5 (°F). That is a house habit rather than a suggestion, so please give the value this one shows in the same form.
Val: 82 (°F)
